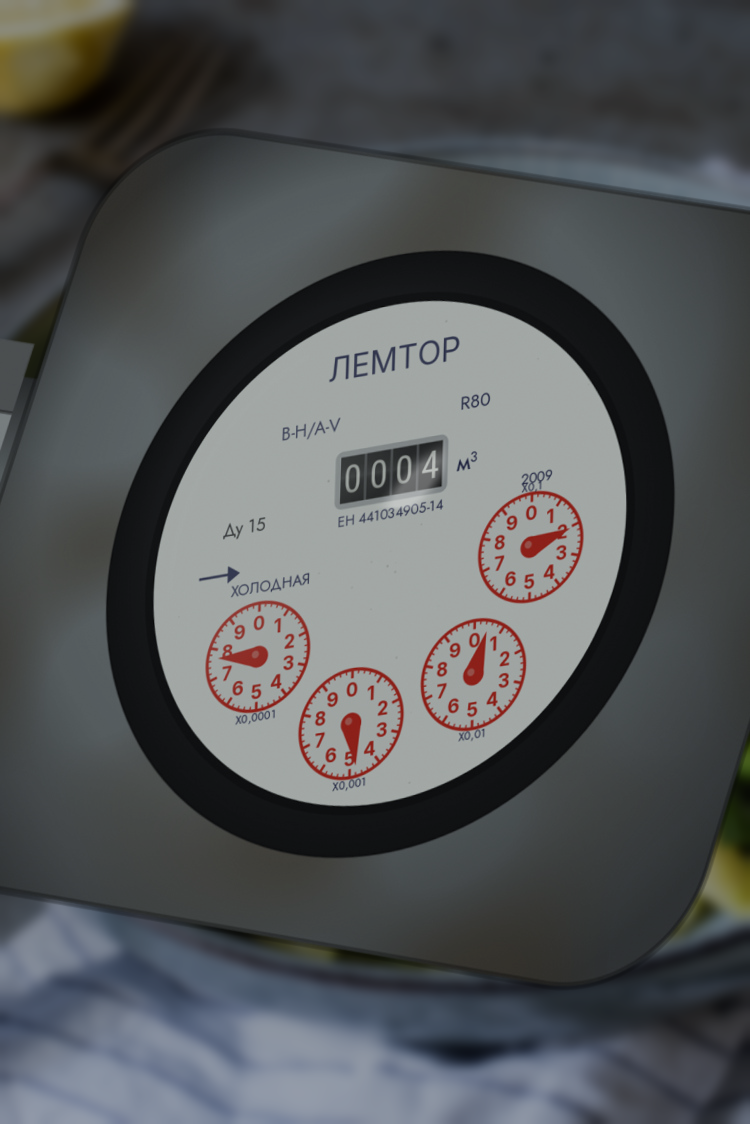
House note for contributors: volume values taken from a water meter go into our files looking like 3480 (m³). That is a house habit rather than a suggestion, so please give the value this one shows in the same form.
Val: 4.2047 (m³)
